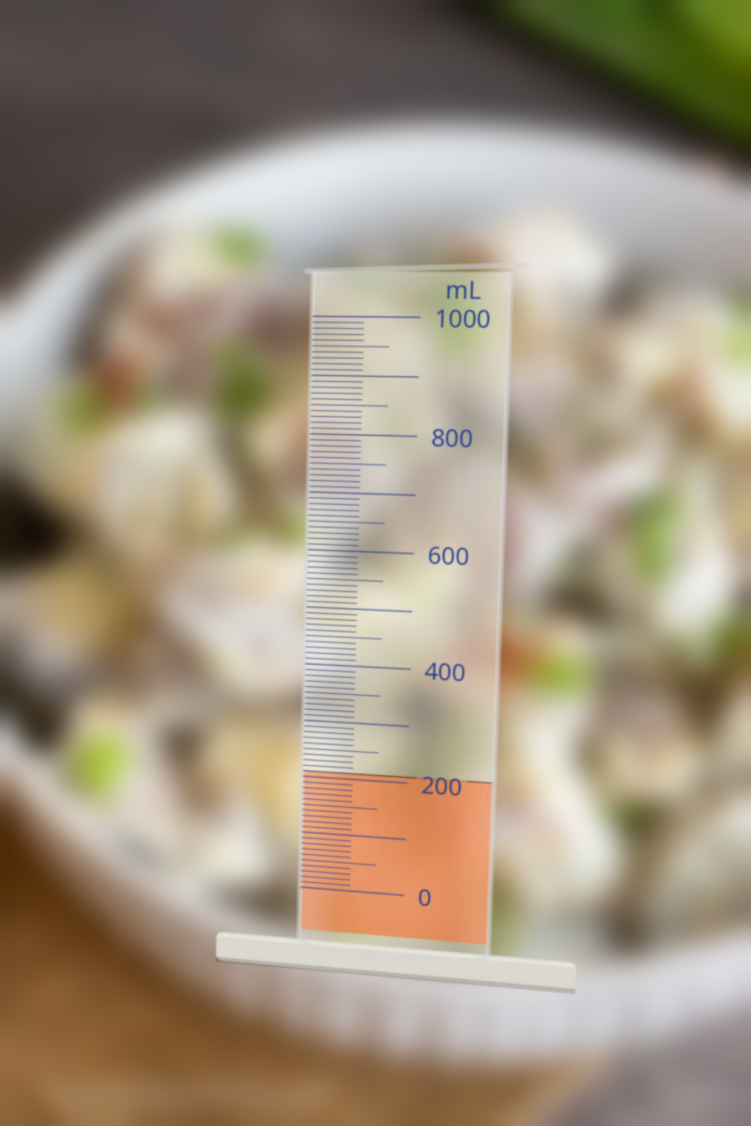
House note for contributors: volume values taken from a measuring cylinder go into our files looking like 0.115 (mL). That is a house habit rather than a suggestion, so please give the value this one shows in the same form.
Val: 210 (mL)
